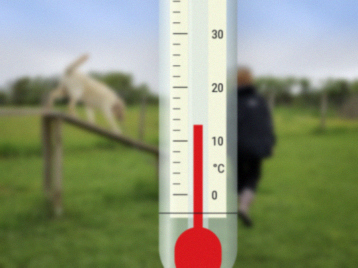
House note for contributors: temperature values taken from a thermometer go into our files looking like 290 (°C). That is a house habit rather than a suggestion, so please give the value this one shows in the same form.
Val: 13 (°C)
